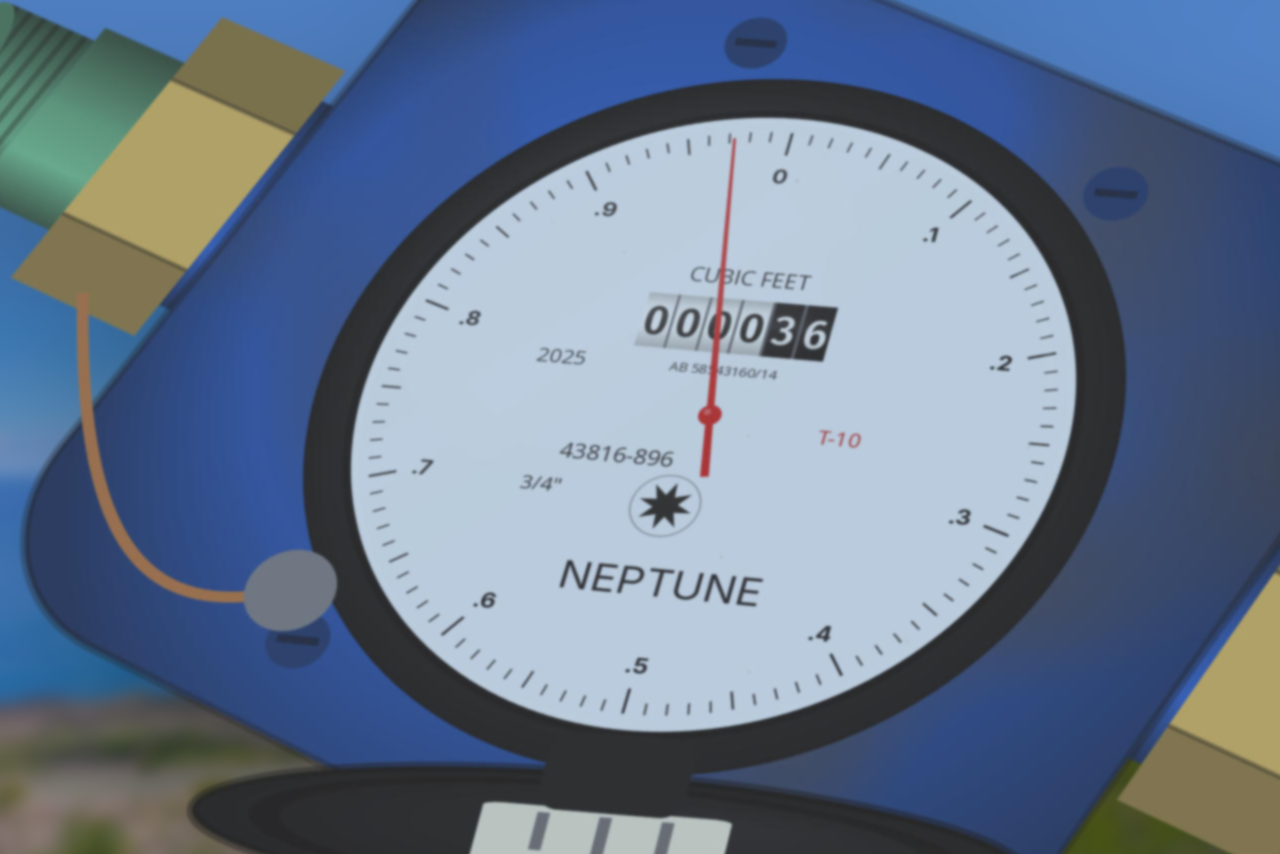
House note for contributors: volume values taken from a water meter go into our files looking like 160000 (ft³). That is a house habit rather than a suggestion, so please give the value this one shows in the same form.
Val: 35.97 (ft³)
